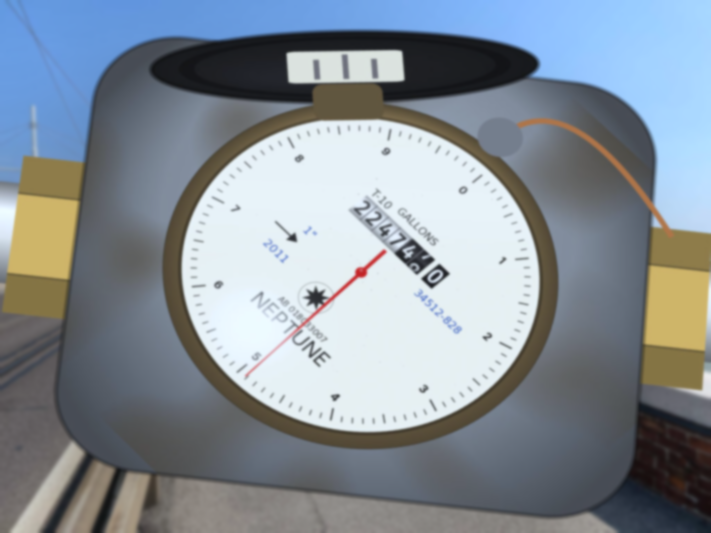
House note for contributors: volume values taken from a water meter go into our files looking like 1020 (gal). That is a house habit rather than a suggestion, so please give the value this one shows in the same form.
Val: 2247474.9 (gal)
